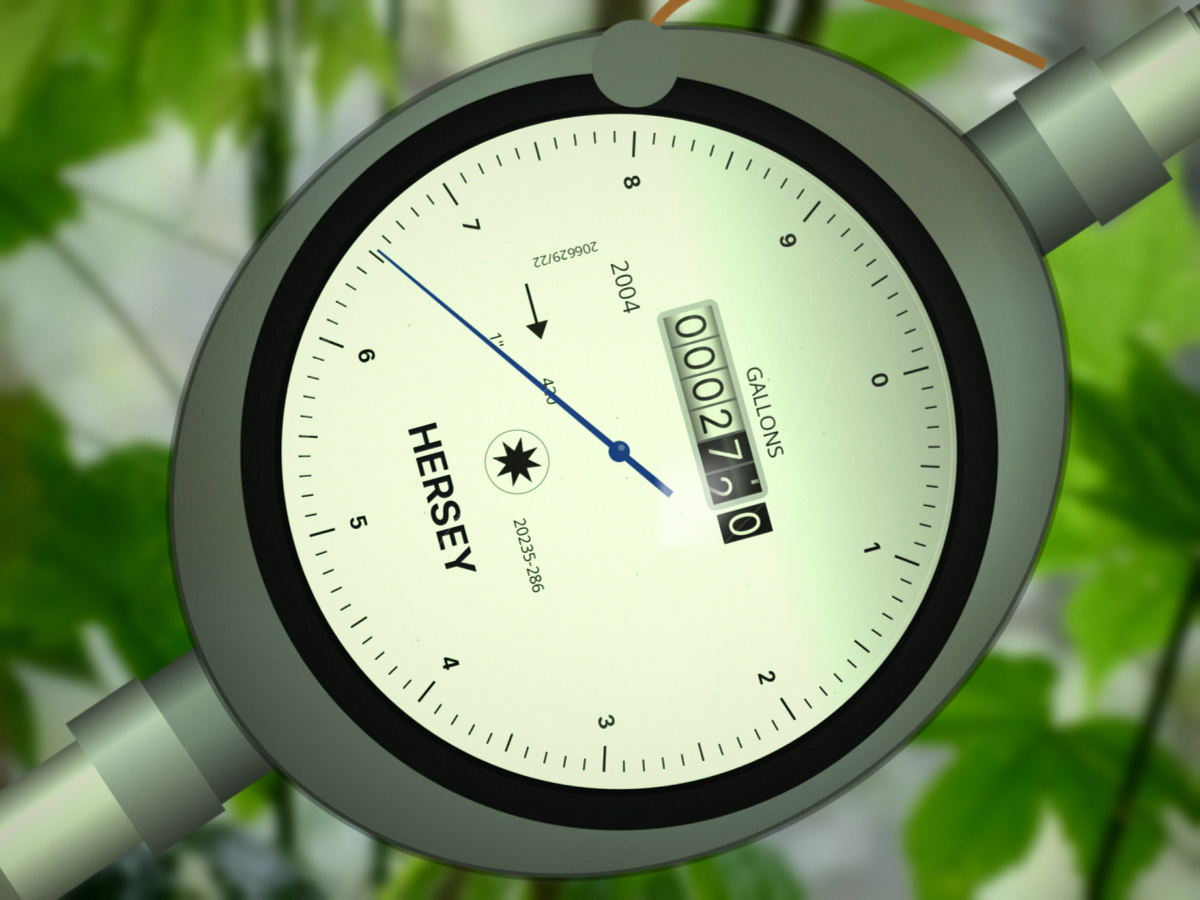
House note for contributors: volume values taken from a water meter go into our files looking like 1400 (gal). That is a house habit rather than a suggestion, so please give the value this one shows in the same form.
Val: 2716.5 (gal)
